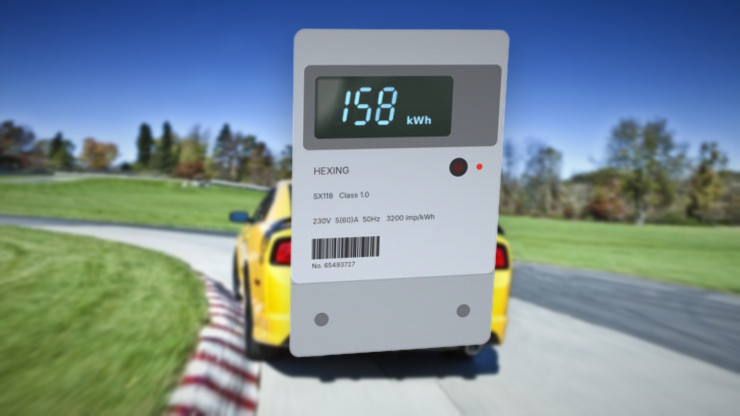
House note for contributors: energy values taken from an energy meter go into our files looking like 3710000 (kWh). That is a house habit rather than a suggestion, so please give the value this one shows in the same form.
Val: 158 (kWh)
